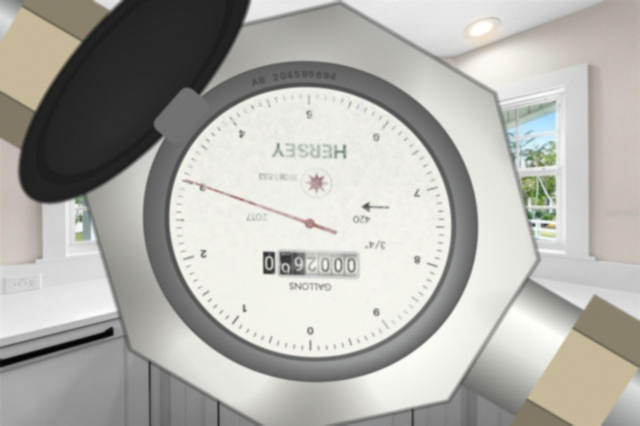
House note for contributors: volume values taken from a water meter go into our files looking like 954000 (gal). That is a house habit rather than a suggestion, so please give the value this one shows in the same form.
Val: 2663.0 (gal)
